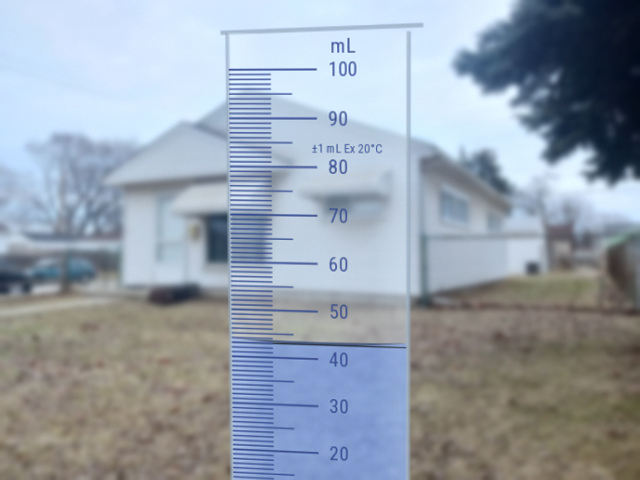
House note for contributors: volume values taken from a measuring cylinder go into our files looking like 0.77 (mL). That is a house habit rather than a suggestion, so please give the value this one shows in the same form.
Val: 43 (mL)
